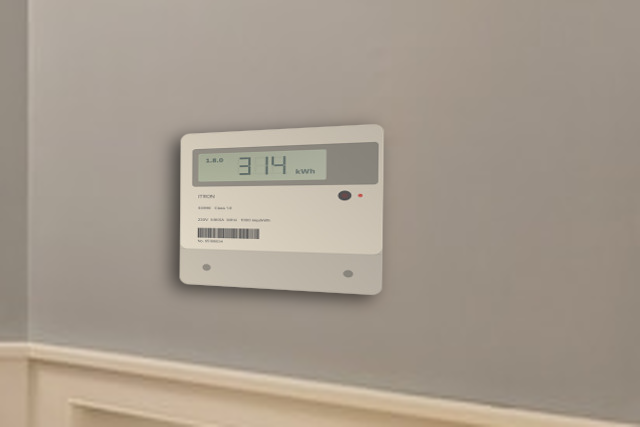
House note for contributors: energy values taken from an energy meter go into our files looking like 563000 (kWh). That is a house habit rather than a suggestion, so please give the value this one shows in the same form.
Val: 314 (kWh)
